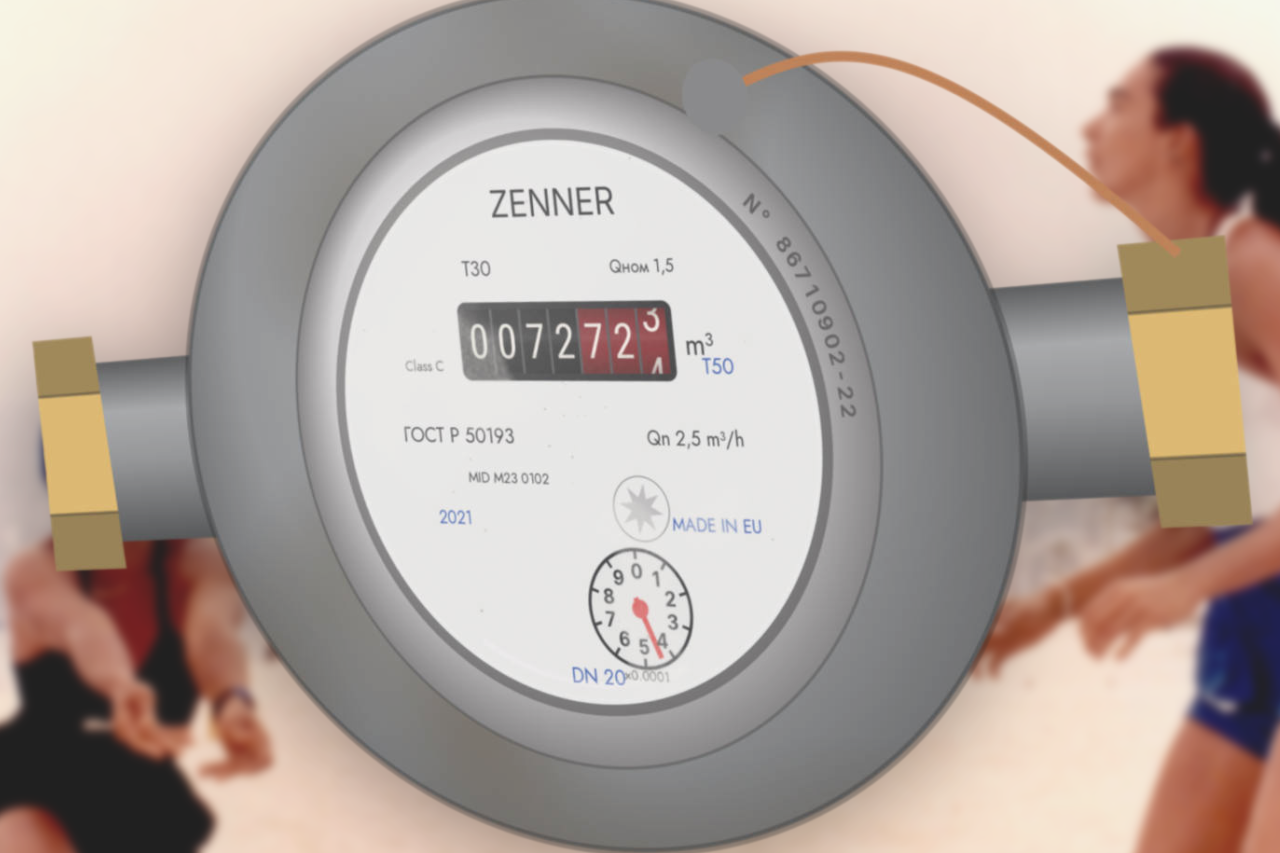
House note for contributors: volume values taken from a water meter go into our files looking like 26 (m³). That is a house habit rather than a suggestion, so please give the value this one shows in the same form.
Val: 72.7234 (m³)
